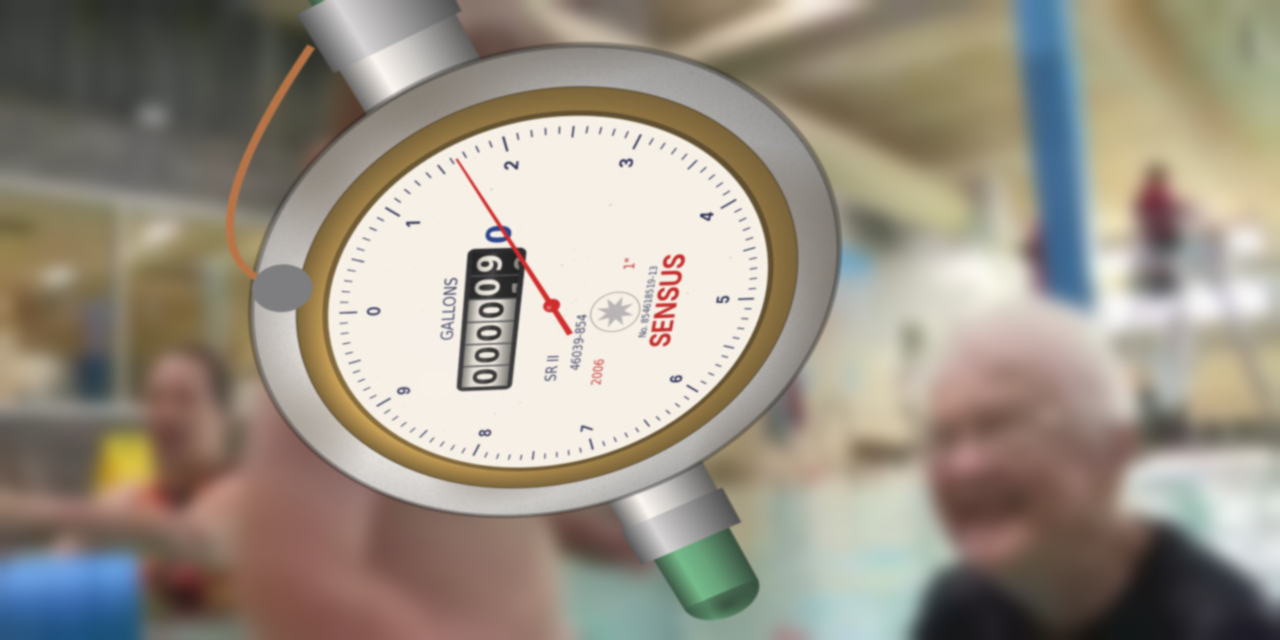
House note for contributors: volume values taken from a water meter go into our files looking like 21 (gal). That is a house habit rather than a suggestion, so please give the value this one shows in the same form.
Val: 91.6 (gal)
